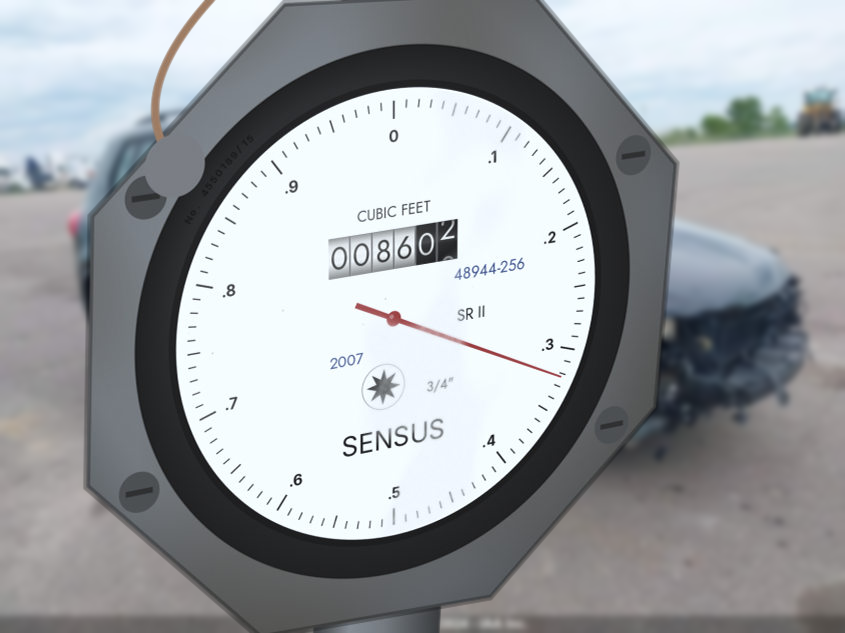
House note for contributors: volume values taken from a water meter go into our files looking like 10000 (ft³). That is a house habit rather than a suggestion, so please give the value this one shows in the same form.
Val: 8602.32 (ft³)
